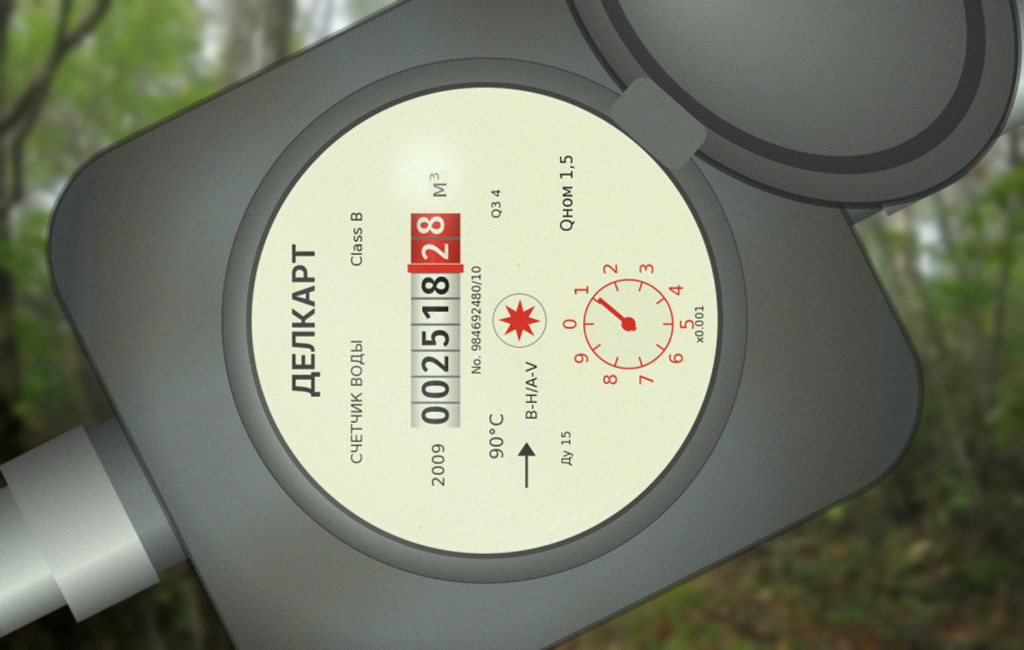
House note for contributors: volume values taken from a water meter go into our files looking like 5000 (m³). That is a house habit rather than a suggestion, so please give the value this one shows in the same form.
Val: 2518.281 (m³)
